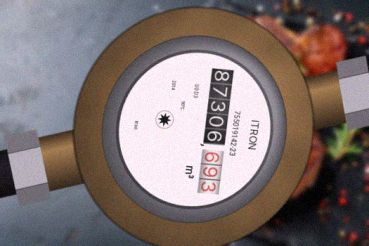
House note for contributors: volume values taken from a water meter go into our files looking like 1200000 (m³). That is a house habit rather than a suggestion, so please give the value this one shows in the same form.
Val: 87306.693 (m³)
